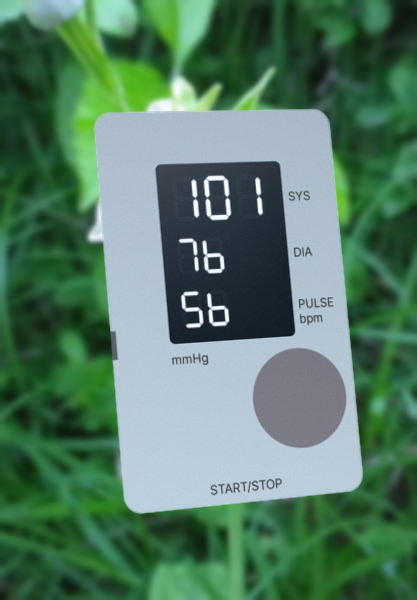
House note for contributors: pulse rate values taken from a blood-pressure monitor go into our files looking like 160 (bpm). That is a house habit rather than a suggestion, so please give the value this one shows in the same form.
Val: 56 (bpm)
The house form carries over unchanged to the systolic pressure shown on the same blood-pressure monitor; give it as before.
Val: 101 (mmHg)
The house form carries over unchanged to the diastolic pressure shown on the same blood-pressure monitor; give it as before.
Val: 76 (mmHg)
